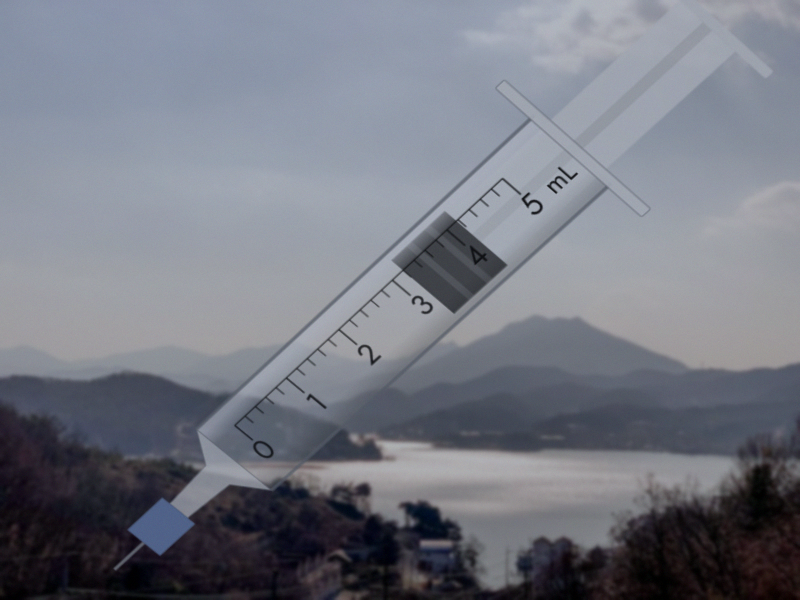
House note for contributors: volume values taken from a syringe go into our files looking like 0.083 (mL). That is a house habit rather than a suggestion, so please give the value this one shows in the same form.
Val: 3.2 (mL)
